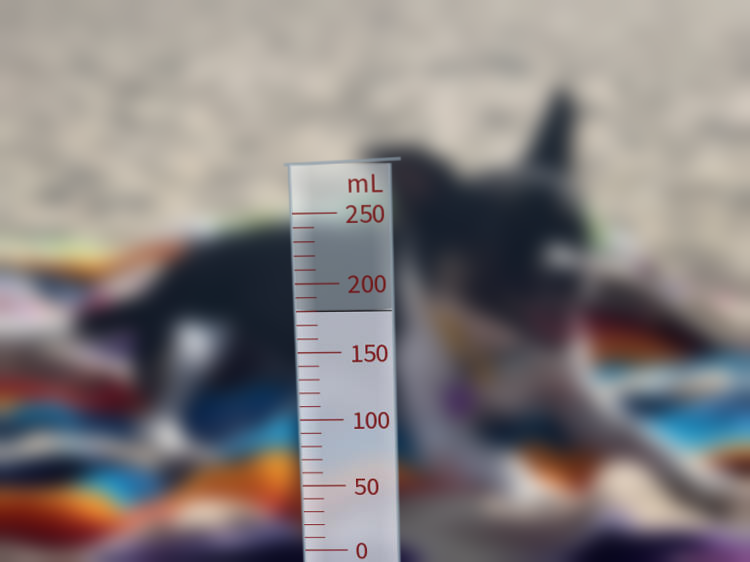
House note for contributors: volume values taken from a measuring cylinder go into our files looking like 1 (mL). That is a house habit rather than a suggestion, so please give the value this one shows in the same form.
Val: 180 (mL)
